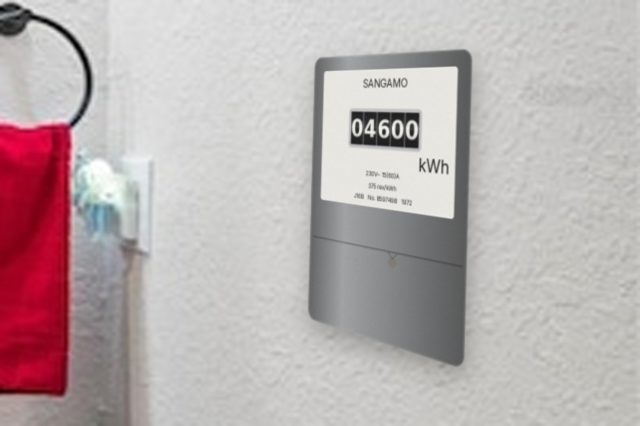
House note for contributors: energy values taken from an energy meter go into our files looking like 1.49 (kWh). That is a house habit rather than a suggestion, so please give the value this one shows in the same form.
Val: 4600 (kWh)
